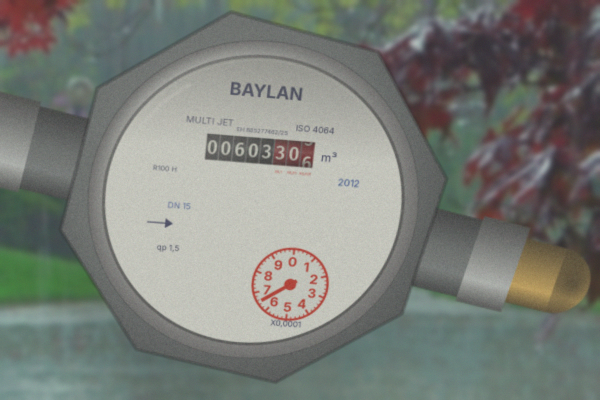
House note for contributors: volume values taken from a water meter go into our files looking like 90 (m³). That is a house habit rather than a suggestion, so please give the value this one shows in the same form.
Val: 603.3056 (m³)
